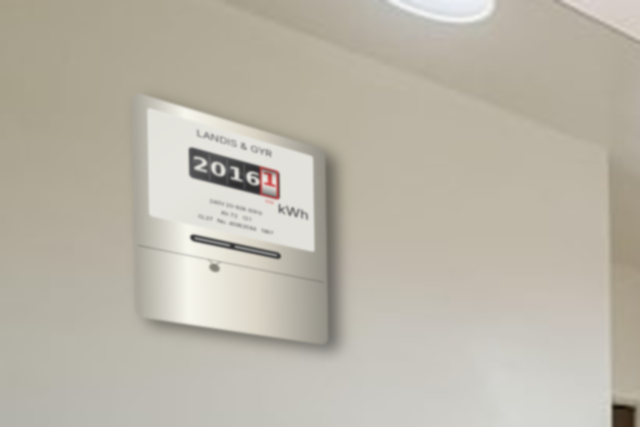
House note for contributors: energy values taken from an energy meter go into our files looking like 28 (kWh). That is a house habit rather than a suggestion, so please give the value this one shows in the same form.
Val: 2016.1 (kWh)
